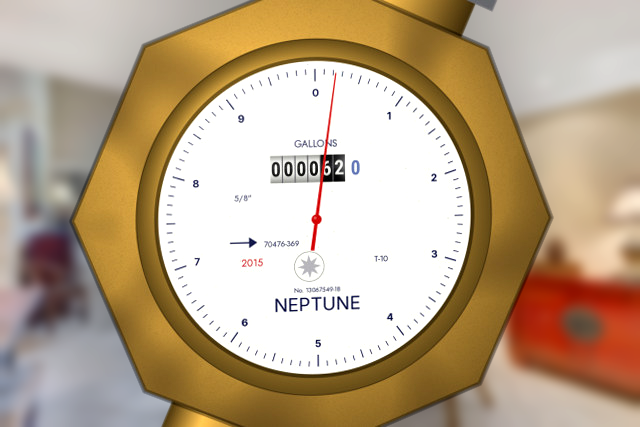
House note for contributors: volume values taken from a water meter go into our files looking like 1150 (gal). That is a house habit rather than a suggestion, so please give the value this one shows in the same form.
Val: 620.2 (gal)
